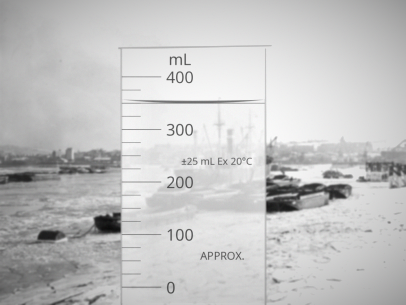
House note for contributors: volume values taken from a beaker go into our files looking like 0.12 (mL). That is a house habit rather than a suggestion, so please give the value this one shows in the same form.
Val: 350 (mL)
